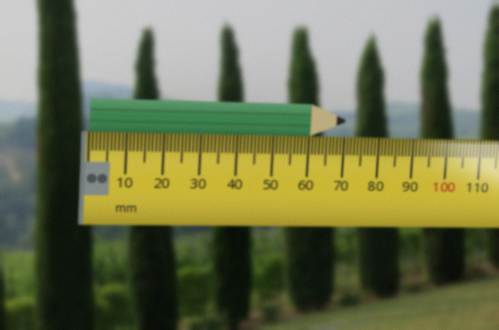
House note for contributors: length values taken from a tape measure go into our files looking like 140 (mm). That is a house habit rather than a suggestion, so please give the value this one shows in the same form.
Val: 70 (mm)
